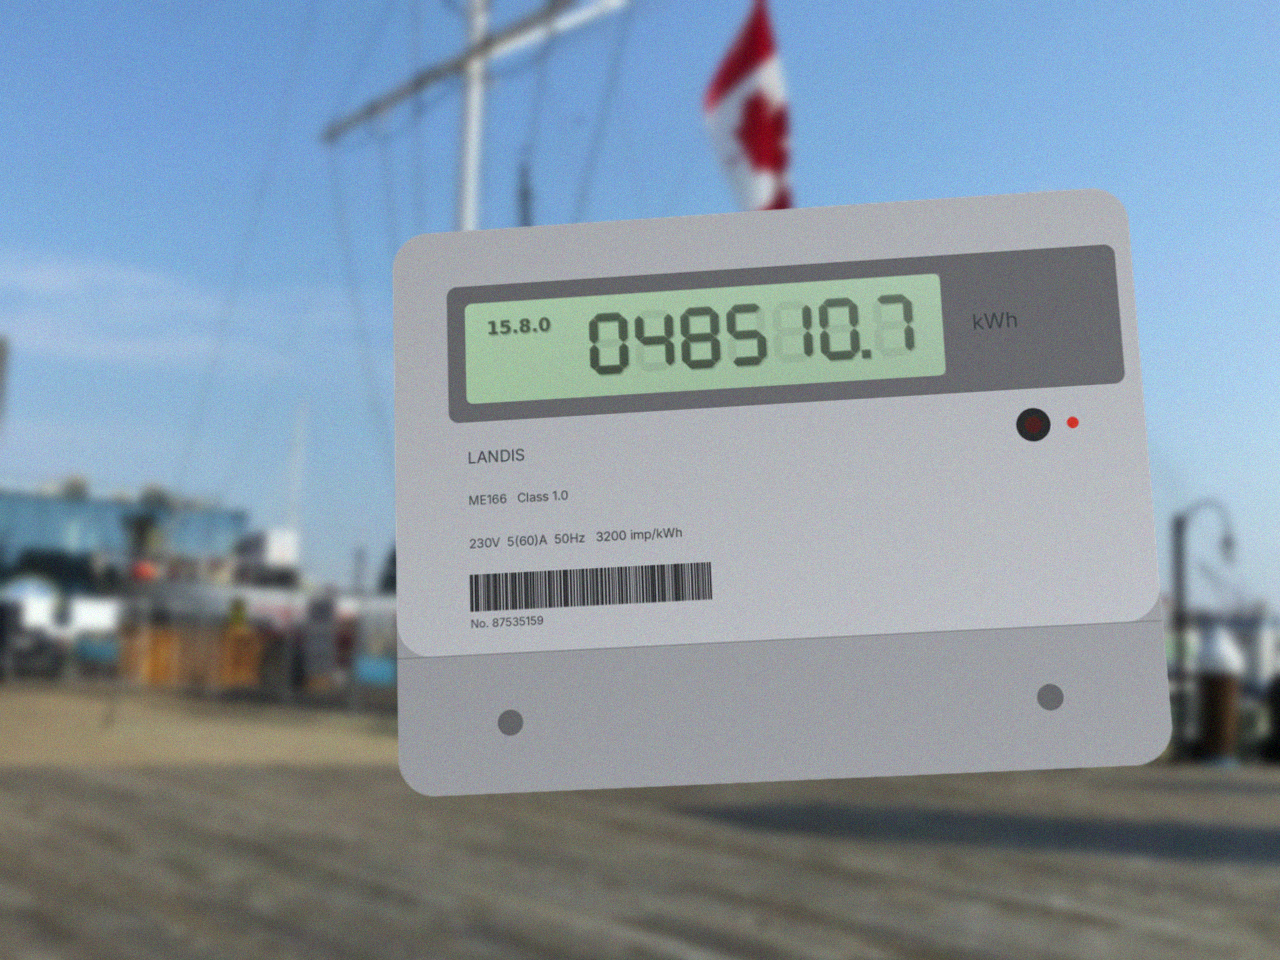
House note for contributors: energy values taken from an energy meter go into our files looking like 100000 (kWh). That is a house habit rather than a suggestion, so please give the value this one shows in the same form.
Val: 48510.7 (kWh)
